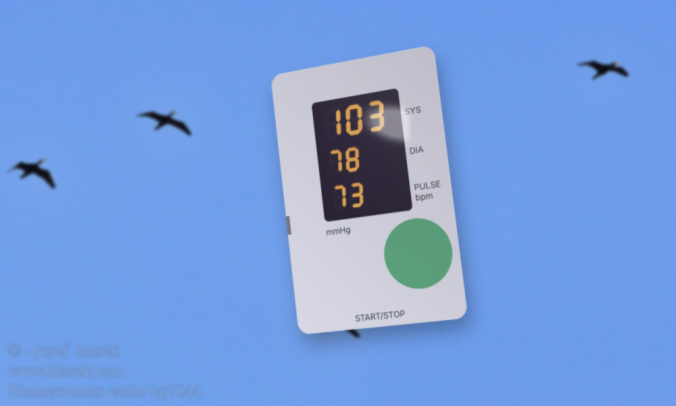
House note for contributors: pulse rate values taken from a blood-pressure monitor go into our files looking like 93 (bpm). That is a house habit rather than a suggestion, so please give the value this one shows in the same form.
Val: 73 (bpm)
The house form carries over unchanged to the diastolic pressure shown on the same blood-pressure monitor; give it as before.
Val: 78 (mmHg)
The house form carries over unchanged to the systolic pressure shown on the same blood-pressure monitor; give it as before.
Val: 103 (mmHg)
